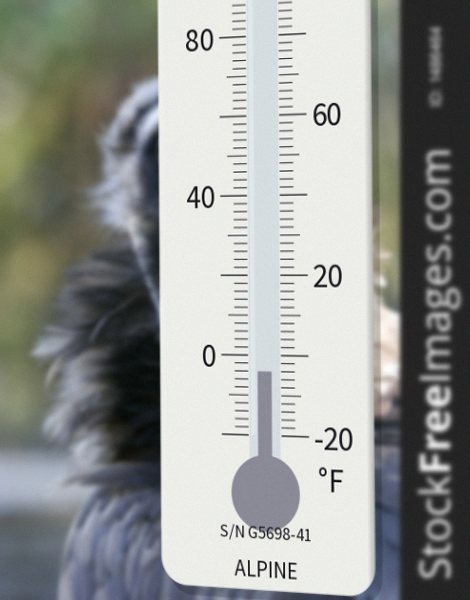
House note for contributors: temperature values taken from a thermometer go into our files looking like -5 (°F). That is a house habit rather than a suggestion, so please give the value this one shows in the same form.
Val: -4 (°F)
